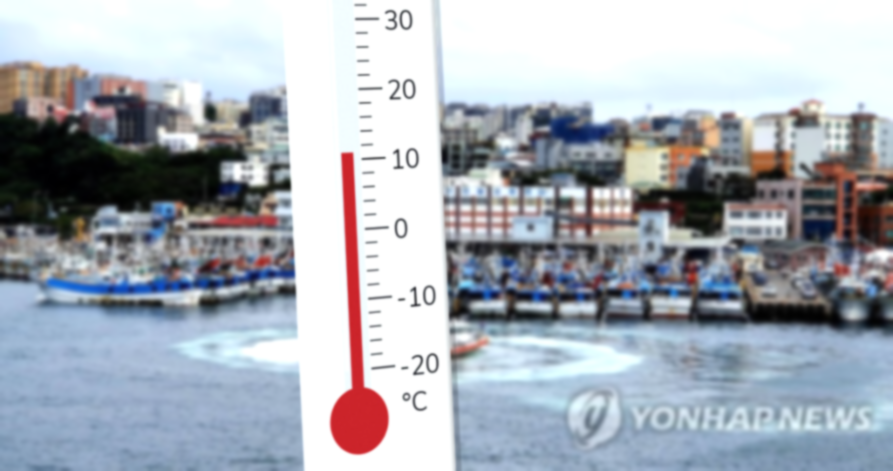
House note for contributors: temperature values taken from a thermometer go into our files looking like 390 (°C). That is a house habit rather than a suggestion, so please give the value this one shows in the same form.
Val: 11 (°C)
